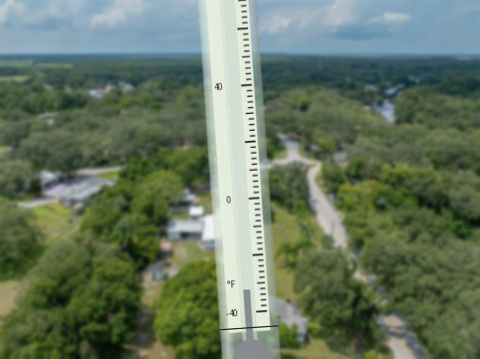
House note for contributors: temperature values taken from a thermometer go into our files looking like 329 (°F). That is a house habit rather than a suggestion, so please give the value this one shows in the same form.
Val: -32 (°F)
